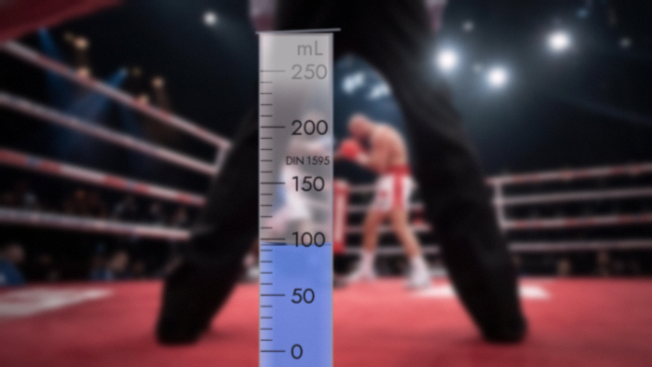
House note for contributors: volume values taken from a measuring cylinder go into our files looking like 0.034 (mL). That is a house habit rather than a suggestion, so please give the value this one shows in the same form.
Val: 95 (mL)
